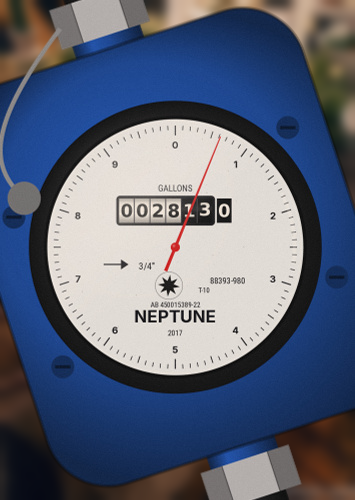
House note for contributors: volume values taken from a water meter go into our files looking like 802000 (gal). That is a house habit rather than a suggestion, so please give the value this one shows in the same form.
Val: 28130.6 (gal)
